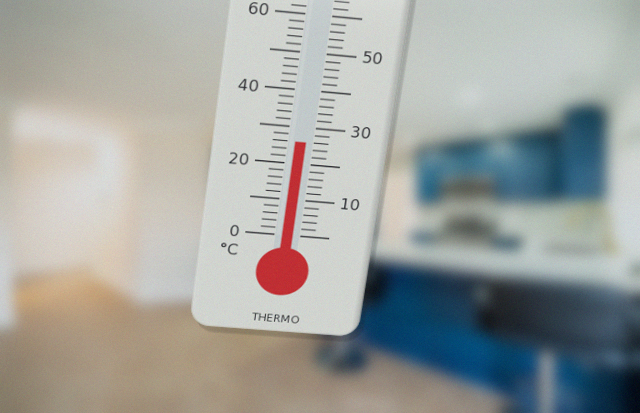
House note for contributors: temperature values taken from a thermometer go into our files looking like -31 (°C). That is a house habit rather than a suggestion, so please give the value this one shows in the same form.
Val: 26 (°C)
